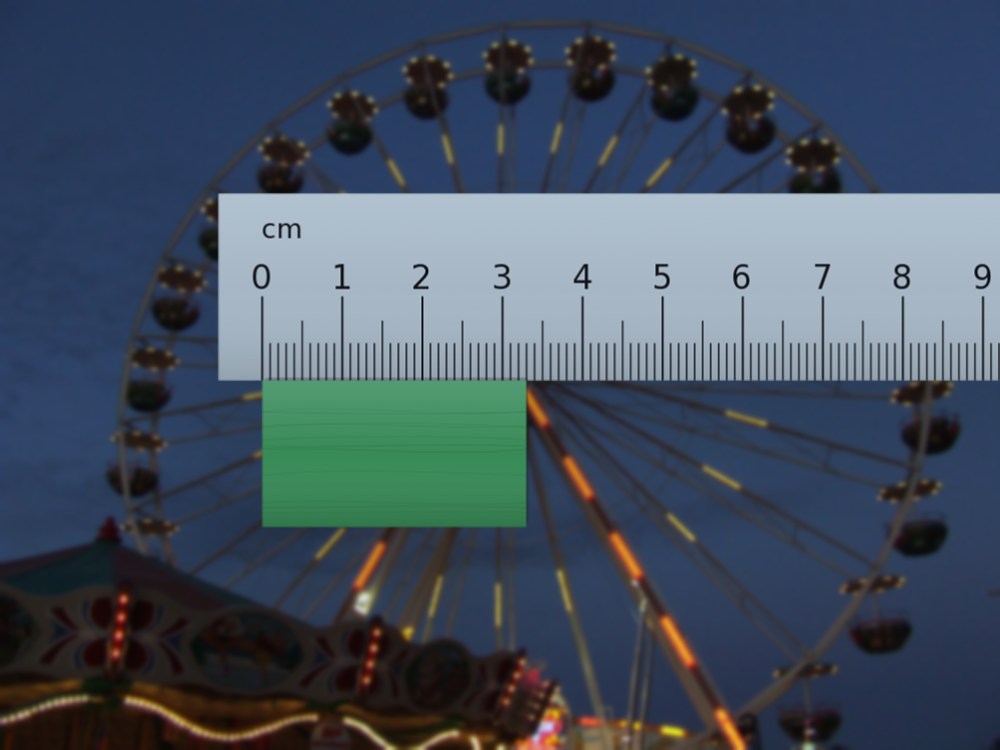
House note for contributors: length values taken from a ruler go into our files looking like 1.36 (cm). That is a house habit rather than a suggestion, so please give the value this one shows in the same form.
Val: 3.3 (cm)
